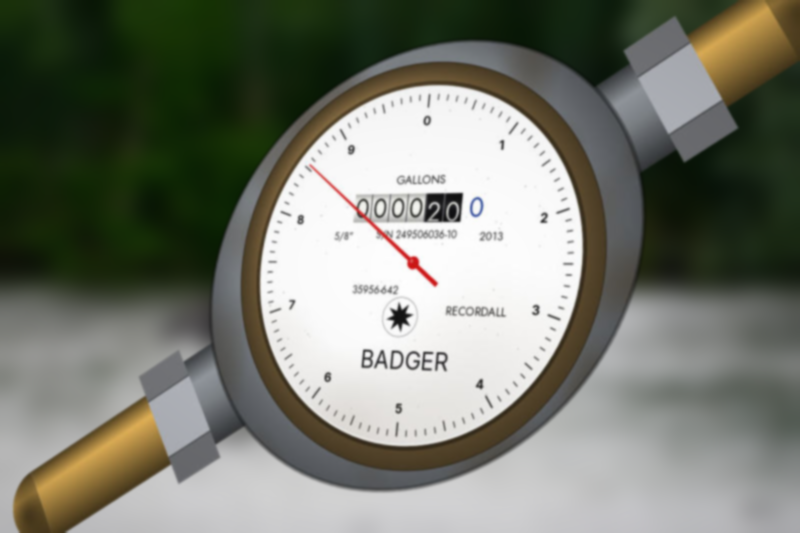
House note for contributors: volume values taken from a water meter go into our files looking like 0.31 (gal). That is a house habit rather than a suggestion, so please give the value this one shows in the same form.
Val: 198.5 (gal)
